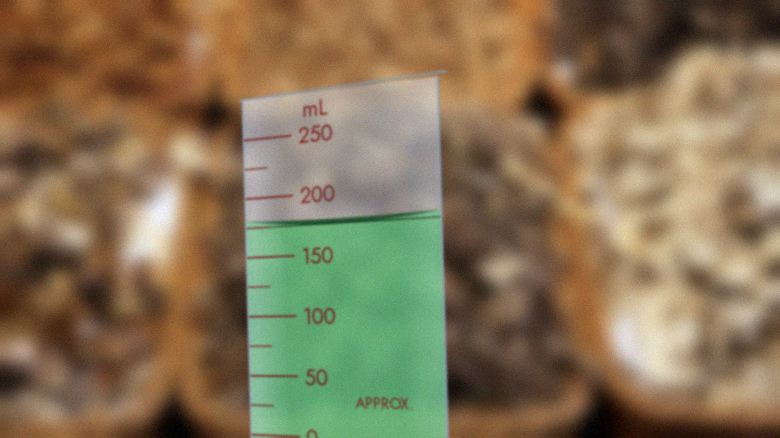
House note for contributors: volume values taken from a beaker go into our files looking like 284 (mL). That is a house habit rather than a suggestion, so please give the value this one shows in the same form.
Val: 175 (mL)
